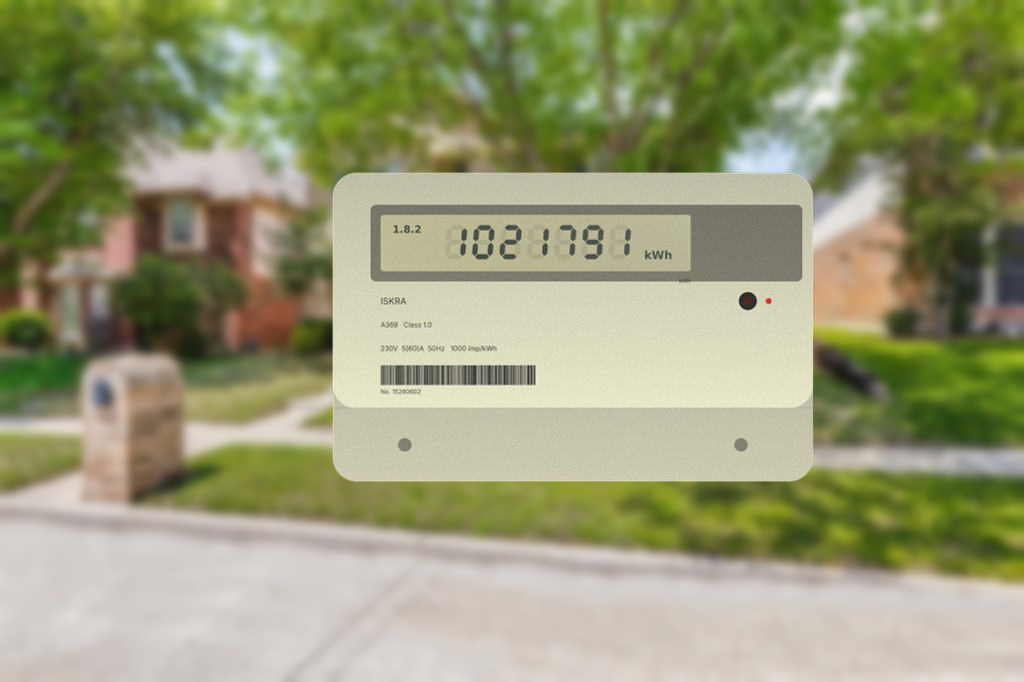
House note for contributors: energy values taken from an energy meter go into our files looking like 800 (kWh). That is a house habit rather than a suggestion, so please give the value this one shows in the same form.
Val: 1021791 (kWh)
